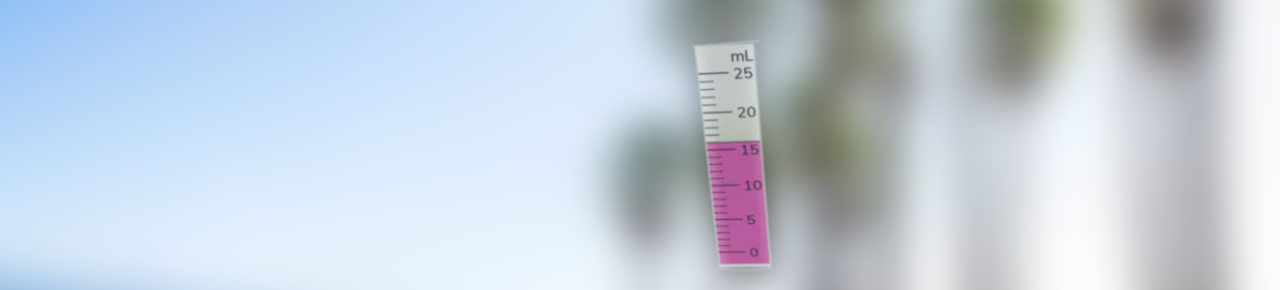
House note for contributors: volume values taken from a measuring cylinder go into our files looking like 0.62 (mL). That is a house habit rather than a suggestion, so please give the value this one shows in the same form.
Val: 16 (mL)
